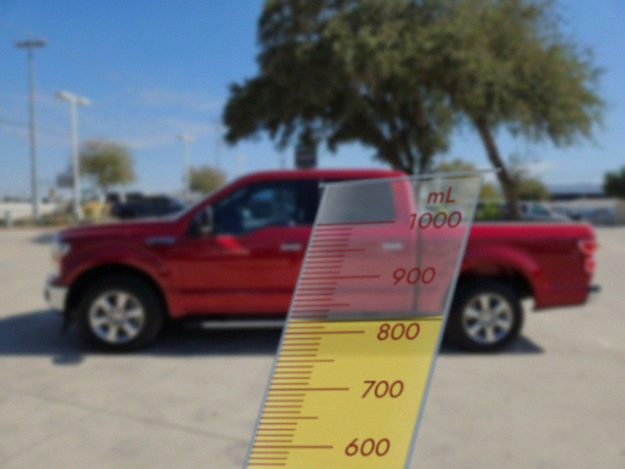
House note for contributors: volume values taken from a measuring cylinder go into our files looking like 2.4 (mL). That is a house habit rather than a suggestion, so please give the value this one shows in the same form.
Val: 820 (mL)
